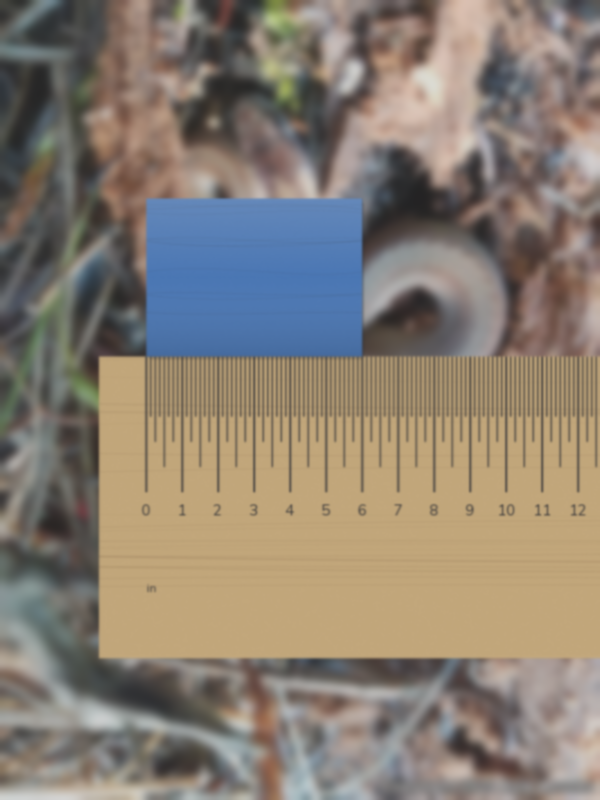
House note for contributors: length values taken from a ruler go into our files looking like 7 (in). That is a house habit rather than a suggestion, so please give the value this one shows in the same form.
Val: 6 (in)
